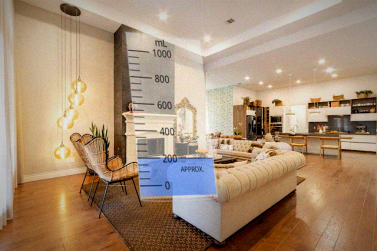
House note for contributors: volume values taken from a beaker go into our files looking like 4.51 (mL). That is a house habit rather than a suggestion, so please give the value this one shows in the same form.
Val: 200 (mL)
